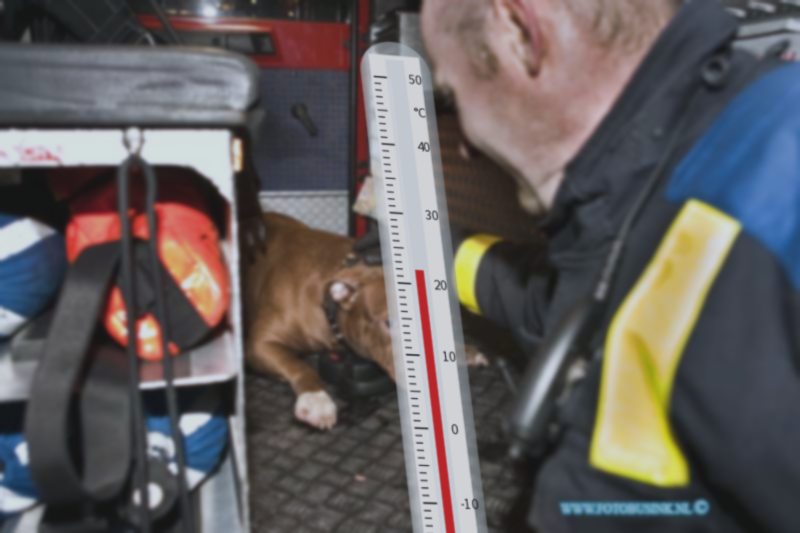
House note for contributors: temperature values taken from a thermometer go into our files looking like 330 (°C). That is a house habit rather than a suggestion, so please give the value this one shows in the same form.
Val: 22 (°C)
